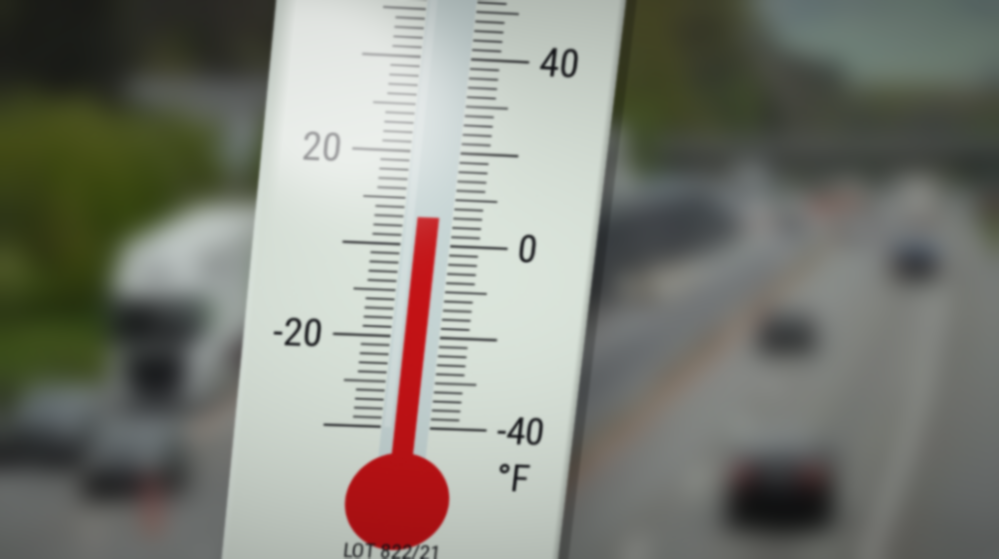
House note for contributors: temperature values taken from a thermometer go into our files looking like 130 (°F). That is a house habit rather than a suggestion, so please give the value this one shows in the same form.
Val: 6 (°F)
